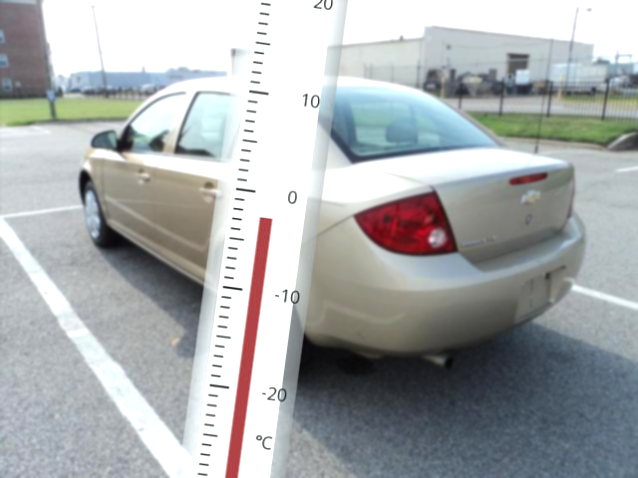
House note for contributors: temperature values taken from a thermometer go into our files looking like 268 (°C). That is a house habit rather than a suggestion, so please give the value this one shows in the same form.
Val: -2.5 (°C)
